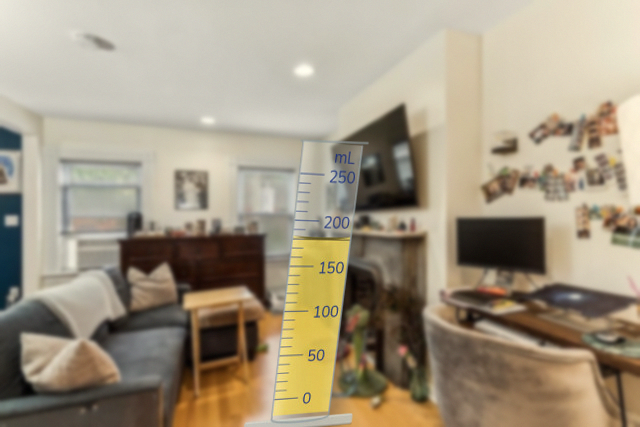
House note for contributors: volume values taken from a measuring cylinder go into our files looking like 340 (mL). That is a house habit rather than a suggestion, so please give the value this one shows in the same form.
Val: 180 (mL)
